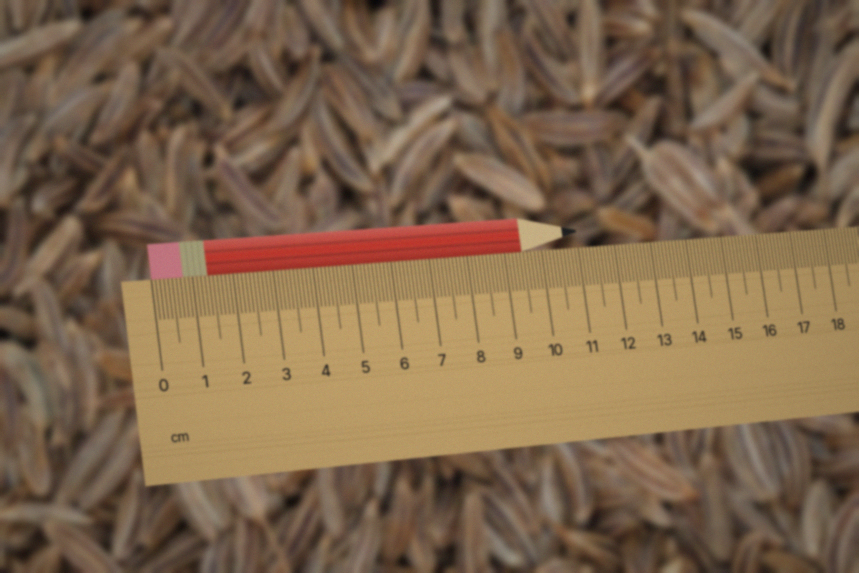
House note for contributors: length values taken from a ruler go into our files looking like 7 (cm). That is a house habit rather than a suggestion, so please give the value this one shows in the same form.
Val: 11 (cm)
